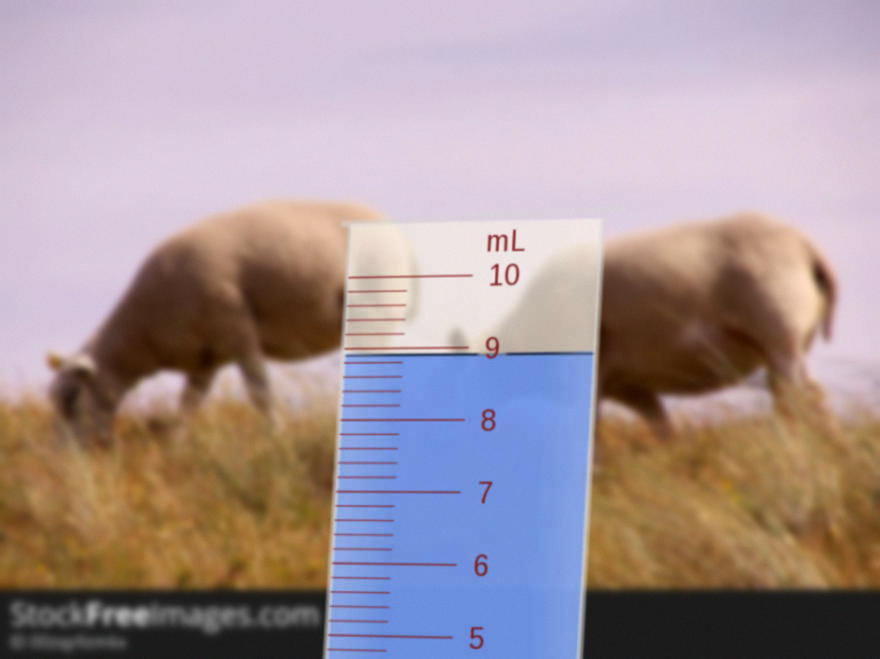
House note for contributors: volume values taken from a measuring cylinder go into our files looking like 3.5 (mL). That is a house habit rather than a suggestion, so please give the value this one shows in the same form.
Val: 8.9 (mL)
